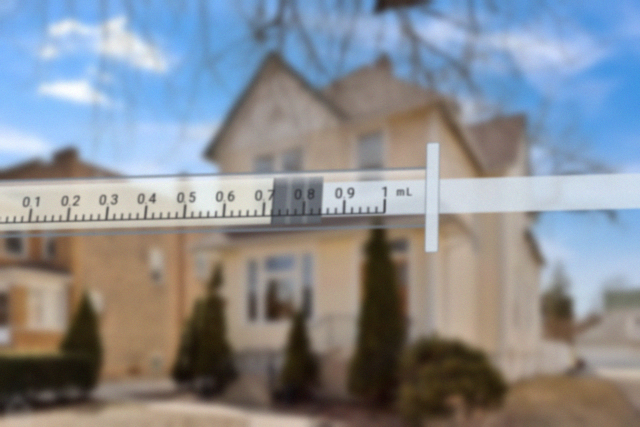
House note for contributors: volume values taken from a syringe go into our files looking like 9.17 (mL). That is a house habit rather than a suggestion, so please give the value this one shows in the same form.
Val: 0.72 (mL)
